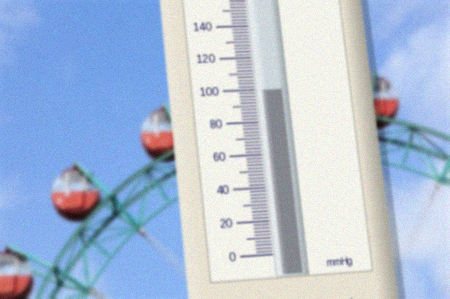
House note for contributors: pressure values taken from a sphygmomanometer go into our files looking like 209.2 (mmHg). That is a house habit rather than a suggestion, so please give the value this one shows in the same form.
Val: 100 (mmHg)
